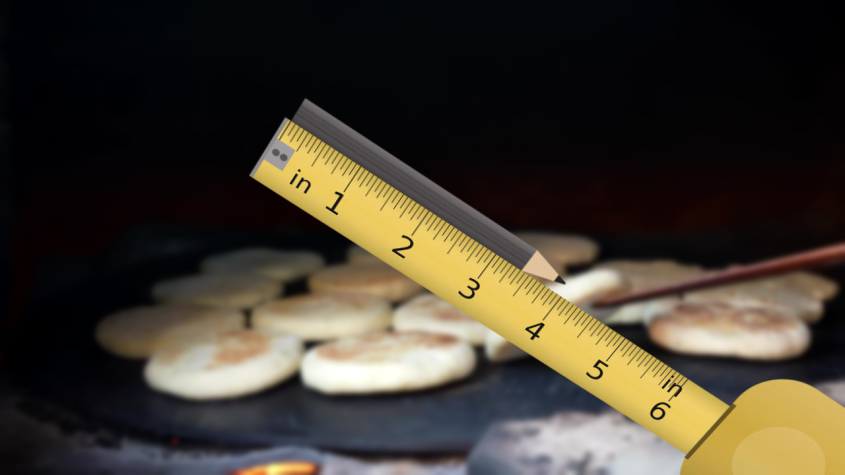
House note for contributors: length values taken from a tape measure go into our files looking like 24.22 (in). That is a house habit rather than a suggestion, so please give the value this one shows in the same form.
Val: 3.9375 (in)
